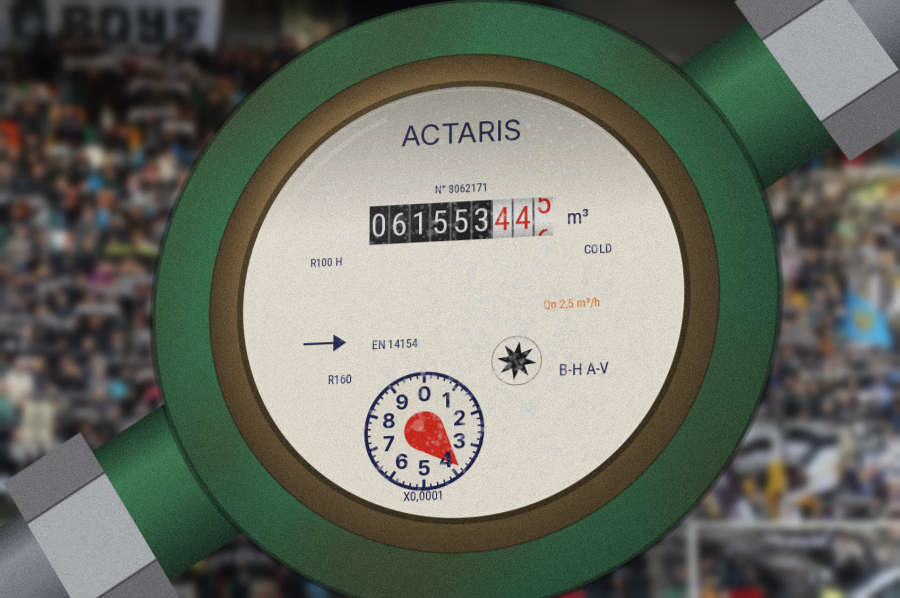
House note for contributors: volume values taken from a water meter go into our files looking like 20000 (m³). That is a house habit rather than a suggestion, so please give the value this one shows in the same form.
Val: 61553.4453 (m³)
